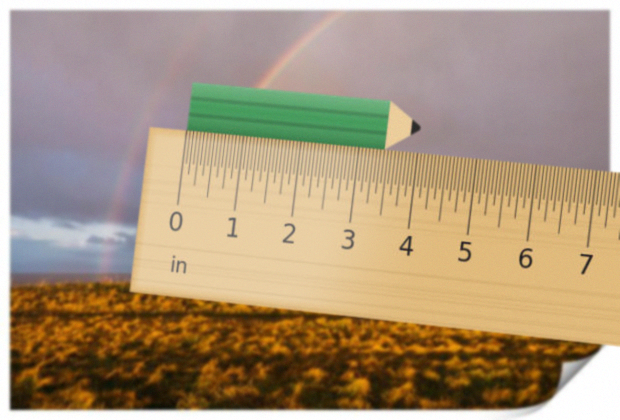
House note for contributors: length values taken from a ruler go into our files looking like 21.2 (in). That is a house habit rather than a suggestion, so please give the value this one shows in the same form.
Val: 4 (in)
